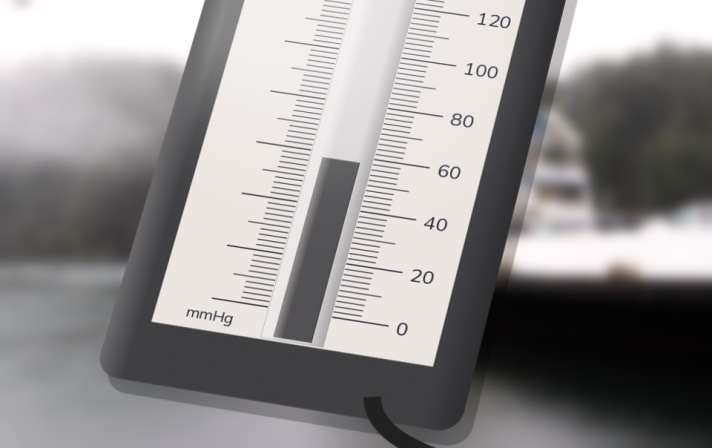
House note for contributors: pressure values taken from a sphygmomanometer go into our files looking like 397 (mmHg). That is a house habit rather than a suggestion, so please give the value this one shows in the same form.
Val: 58 (mmHg)
